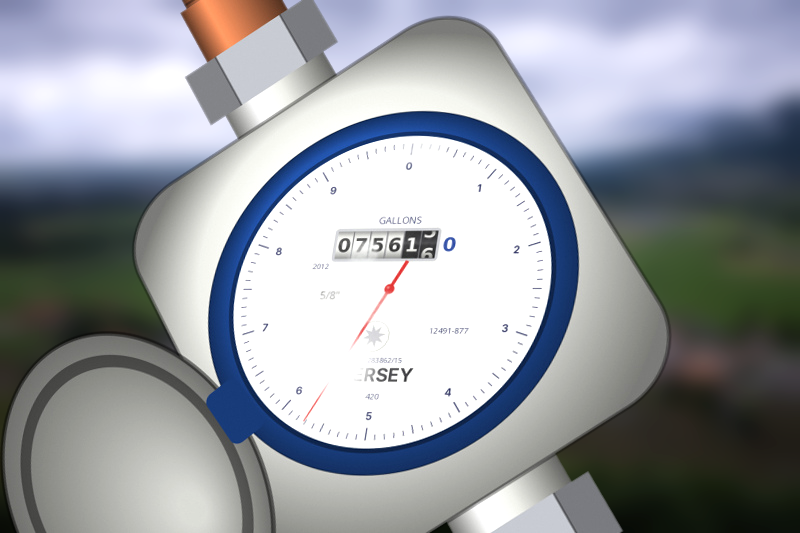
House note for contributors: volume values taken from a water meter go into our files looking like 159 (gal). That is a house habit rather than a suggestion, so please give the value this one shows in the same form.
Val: 756155.7 (gal)
